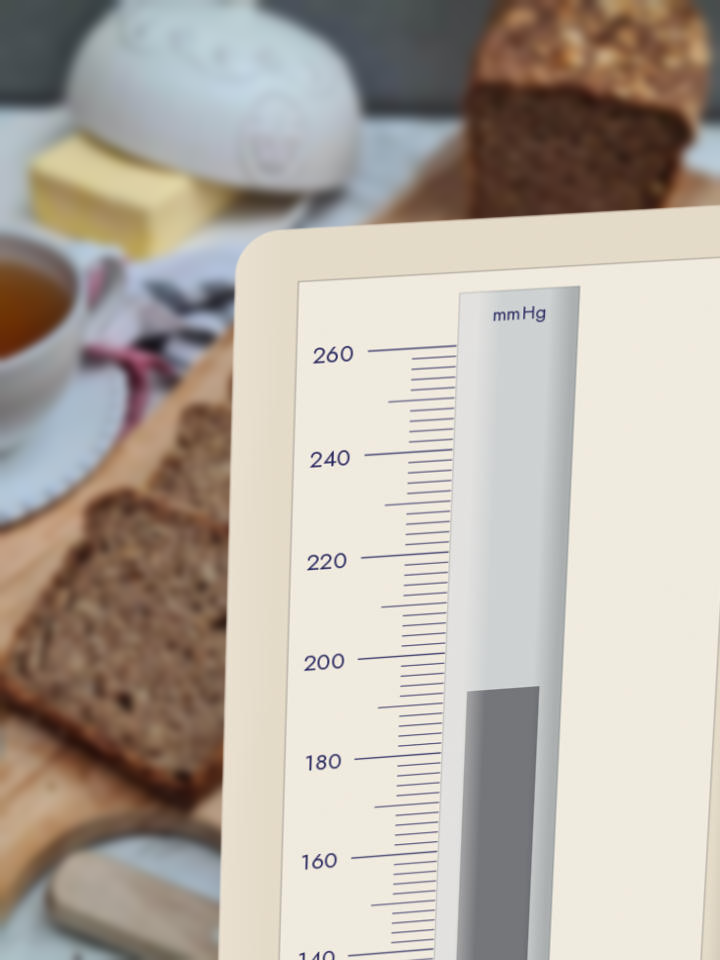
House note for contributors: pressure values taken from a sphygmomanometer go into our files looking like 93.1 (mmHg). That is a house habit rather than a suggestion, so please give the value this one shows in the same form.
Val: 192 (mmHg)
